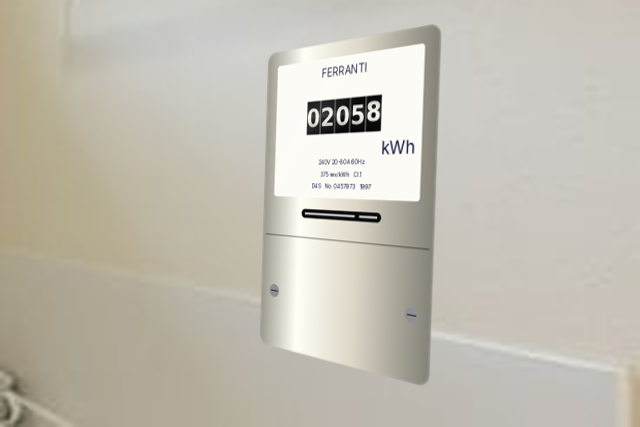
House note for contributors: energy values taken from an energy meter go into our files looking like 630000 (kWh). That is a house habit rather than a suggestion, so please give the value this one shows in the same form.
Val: 2058 (kWh)
